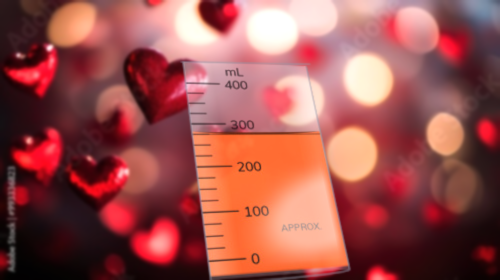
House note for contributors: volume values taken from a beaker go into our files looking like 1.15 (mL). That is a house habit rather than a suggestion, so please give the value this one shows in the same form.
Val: 275 (mL)
